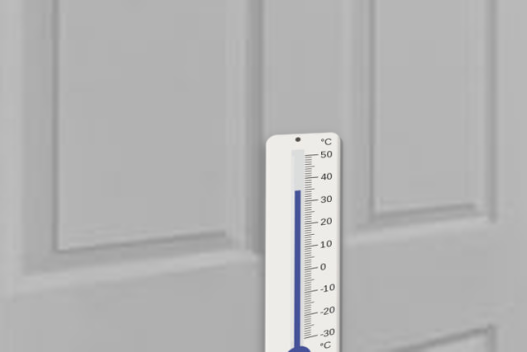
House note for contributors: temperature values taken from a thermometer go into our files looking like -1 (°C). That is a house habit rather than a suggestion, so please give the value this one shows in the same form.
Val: 35 (°C)
